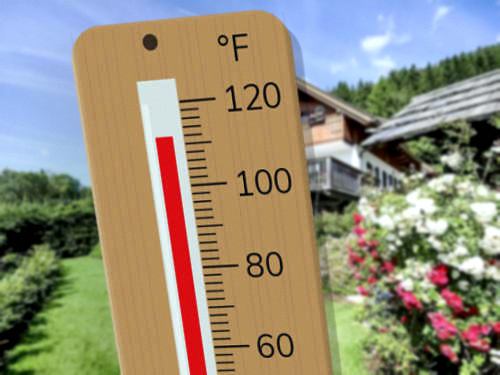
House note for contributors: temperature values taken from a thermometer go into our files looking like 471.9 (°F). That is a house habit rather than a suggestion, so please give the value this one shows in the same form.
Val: 112 (°F)
